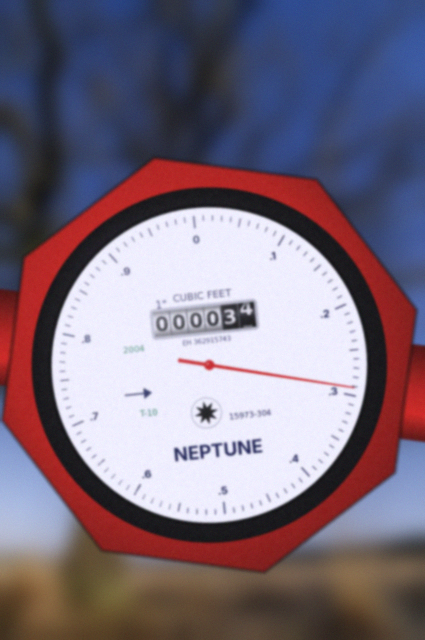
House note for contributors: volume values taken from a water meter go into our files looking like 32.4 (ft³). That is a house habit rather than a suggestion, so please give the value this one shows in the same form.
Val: 34.29 (ft³)
